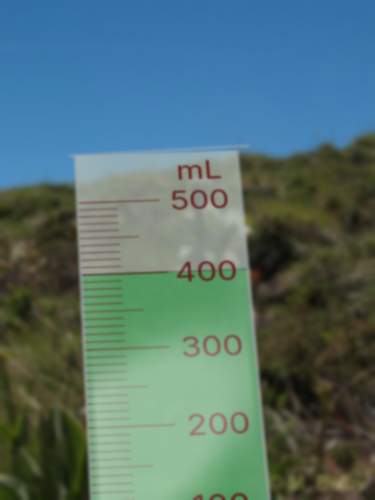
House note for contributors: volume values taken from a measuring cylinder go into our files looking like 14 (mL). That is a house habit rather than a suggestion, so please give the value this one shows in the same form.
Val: 400 (mL)
